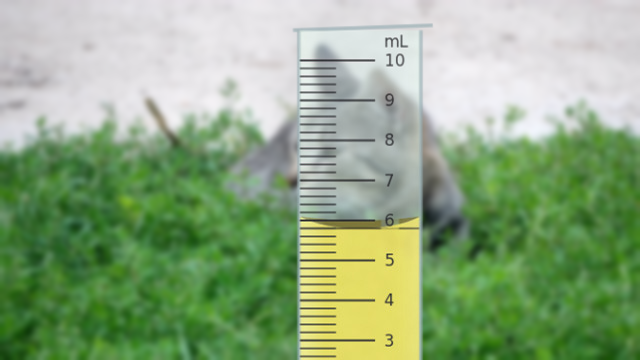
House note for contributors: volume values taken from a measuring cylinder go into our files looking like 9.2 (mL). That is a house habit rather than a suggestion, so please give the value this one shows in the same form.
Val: 5.8 (mL)
